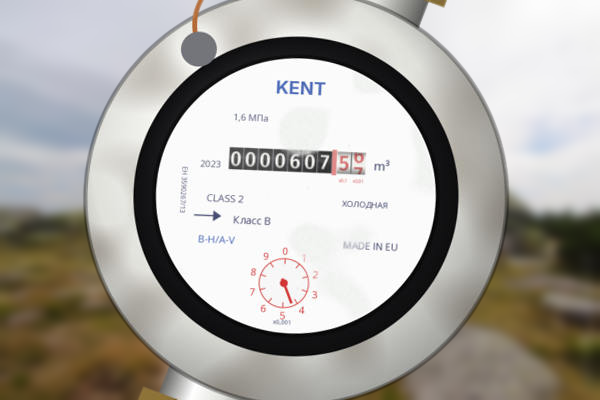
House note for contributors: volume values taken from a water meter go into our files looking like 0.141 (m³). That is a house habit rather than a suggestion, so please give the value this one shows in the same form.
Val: 607.564 (m³)
